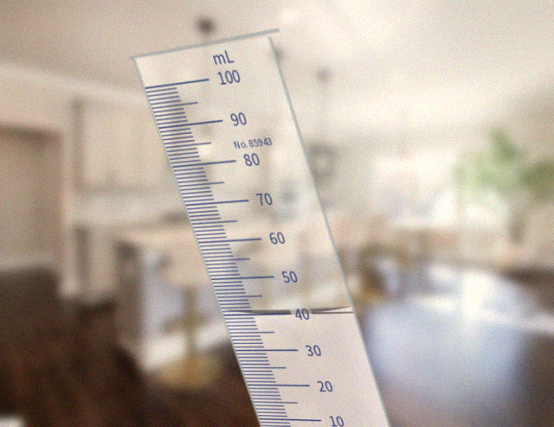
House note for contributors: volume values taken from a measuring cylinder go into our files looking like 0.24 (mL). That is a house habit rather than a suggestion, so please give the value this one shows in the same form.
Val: 40 (mL)
